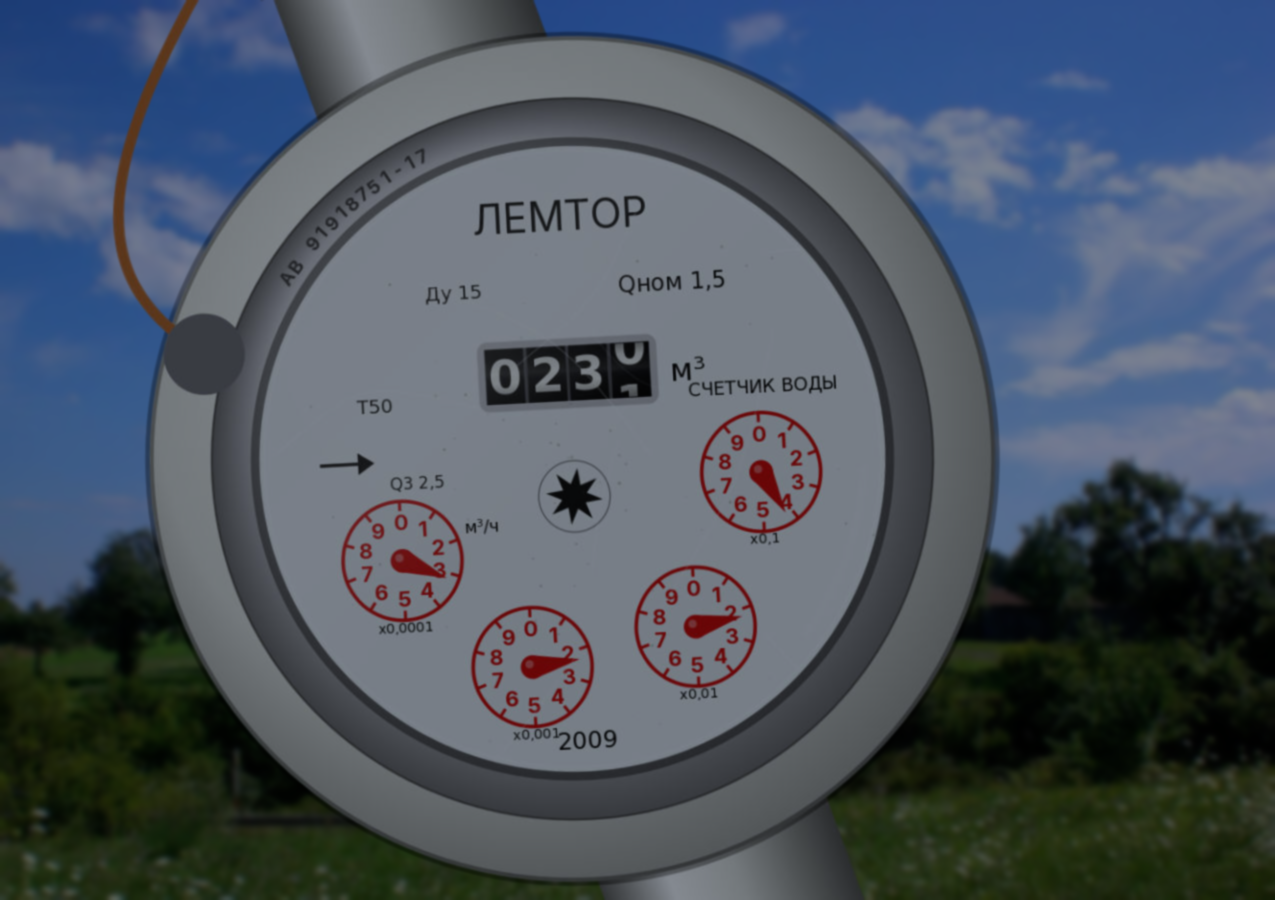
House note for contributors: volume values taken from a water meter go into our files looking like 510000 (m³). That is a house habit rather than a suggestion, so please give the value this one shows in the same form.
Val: 230.4223 (m³)
